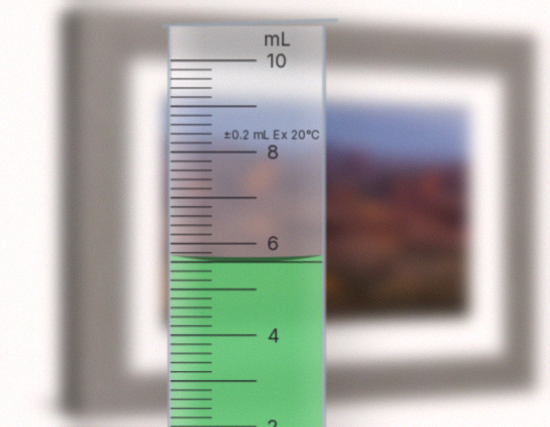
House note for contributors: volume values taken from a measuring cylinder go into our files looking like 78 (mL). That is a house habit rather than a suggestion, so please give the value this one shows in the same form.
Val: 5.6 (mL)
